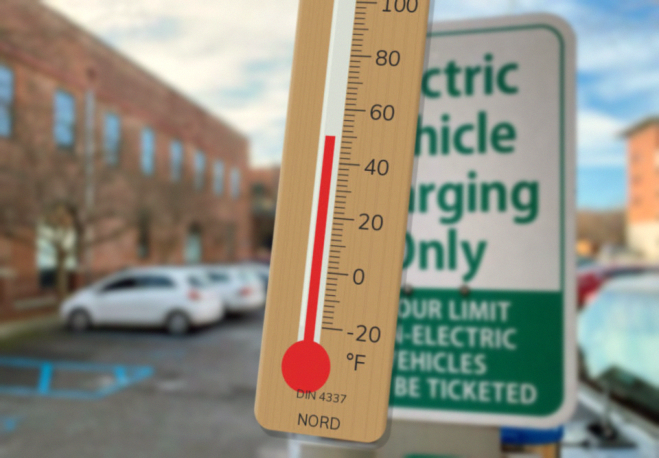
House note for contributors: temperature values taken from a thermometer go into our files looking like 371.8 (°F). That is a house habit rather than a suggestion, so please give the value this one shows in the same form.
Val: 50 (°F)
